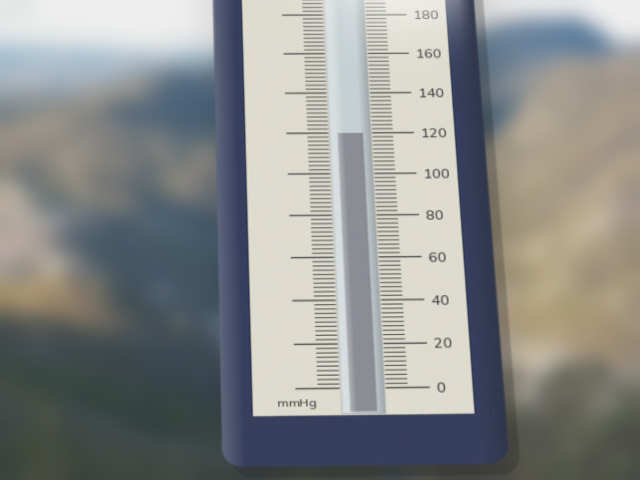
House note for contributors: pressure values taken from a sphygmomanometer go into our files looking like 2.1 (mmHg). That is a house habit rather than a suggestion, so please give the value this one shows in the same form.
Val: 120 (mmHg)
